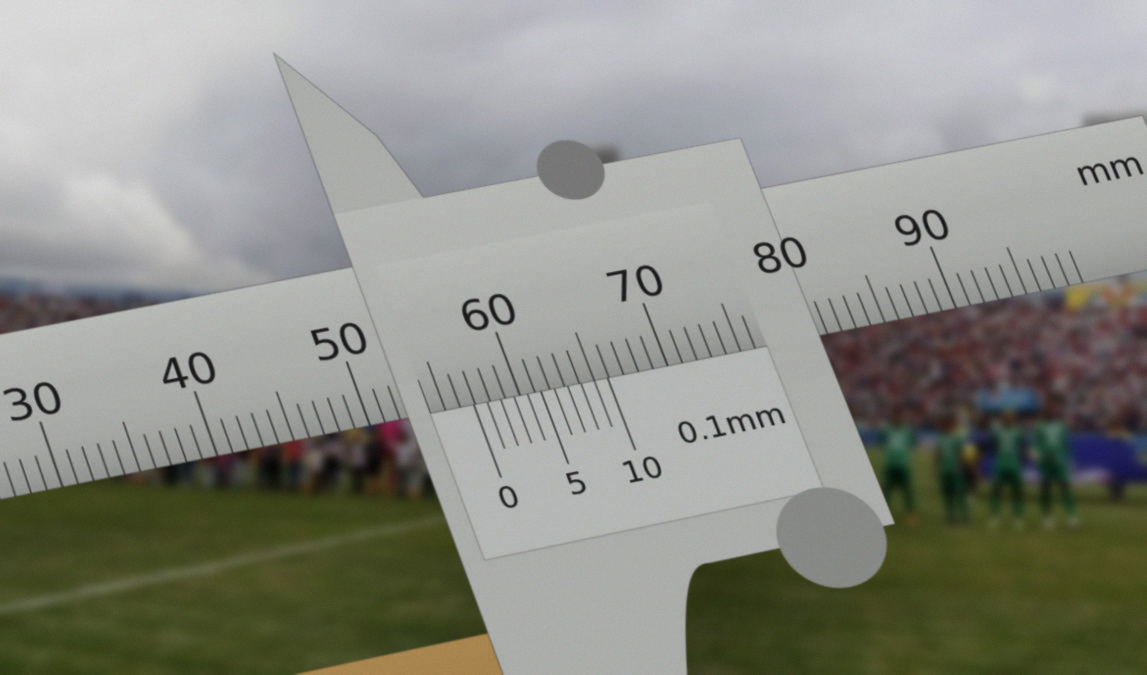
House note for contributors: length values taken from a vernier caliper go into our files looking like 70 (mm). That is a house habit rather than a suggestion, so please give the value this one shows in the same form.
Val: 56.9 (mm)
